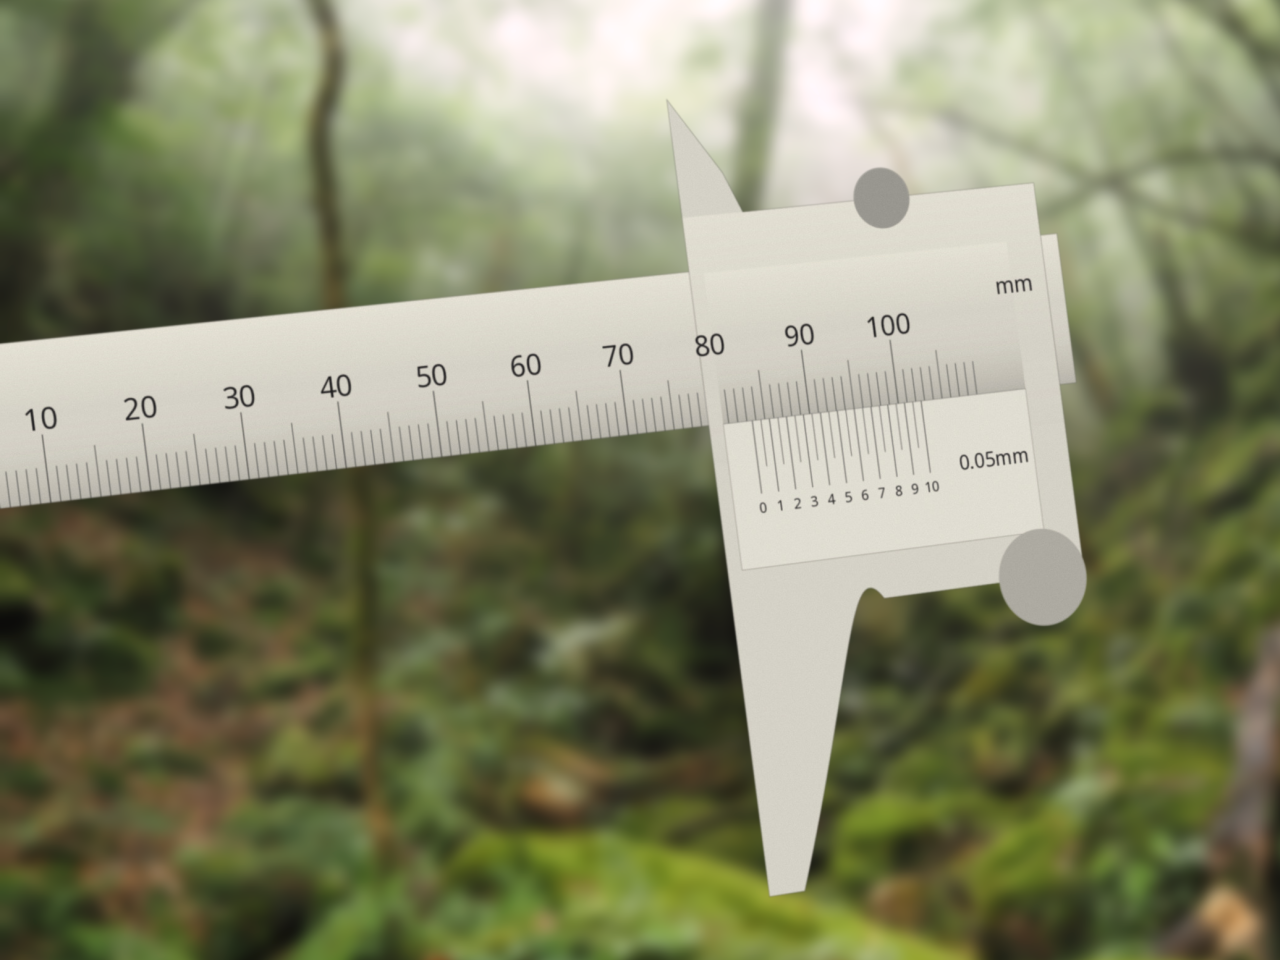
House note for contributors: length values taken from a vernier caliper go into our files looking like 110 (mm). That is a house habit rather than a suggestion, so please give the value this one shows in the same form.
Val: 83.6 (mm)
